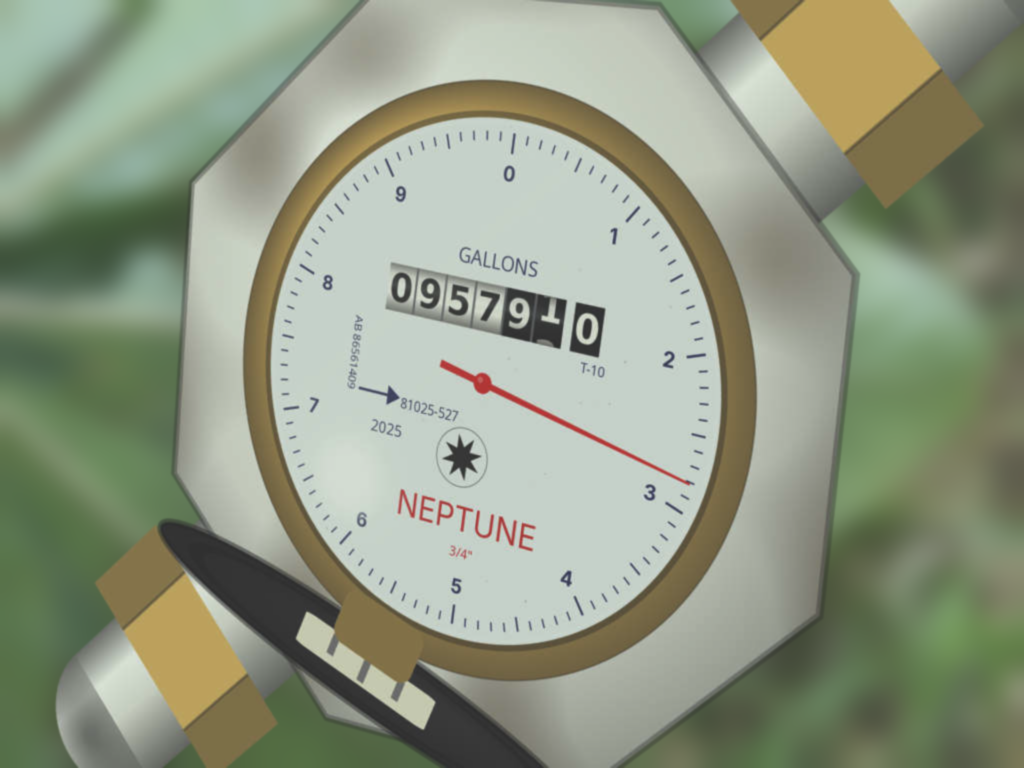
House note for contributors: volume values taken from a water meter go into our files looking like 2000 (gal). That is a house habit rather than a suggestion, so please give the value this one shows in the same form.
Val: 957912.8 (gal)
